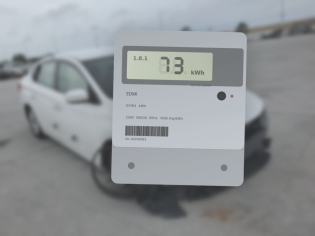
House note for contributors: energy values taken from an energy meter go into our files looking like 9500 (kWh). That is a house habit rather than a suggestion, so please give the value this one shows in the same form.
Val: 73 (kWh)
